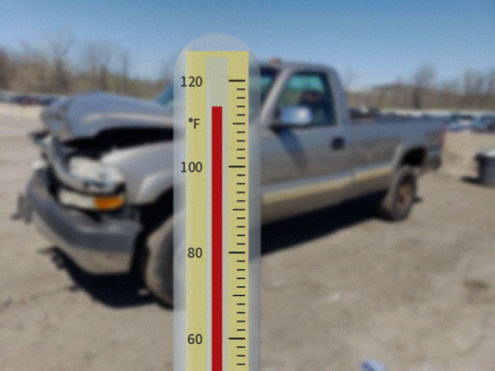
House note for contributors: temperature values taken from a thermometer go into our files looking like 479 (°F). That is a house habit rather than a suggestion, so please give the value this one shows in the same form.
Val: 114 (°F)
